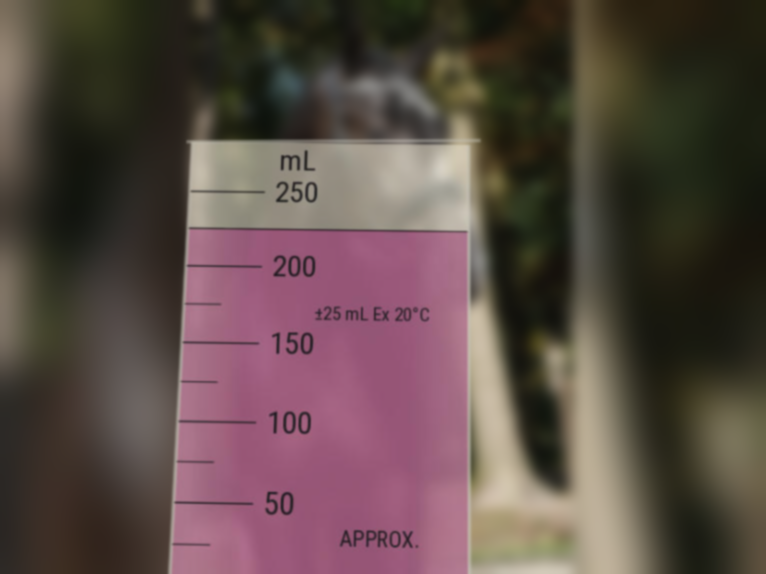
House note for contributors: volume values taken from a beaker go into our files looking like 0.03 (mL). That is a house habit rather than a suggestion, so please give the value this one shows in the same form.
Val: 225 (mL)
